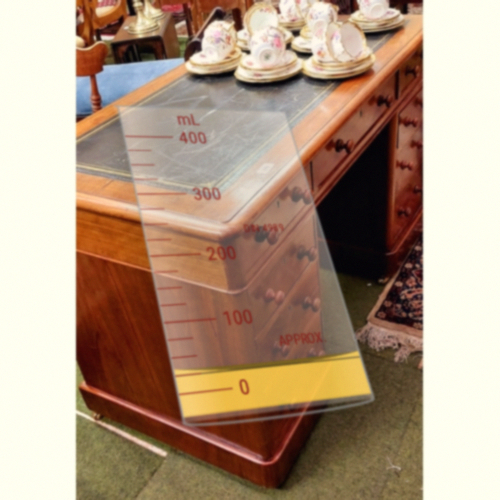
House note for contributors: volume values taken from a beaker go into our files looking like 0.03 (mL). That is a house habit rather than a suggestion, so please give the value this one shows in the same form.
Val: 25 (mL)
